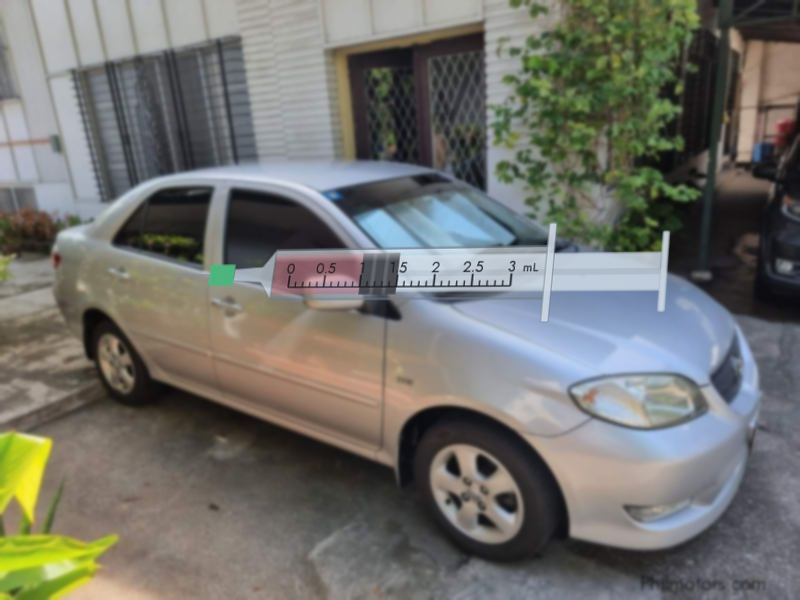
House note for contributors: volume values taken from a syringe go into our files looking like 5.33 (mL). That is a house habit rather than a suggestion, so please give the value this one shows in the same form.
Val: 1 (mL)
